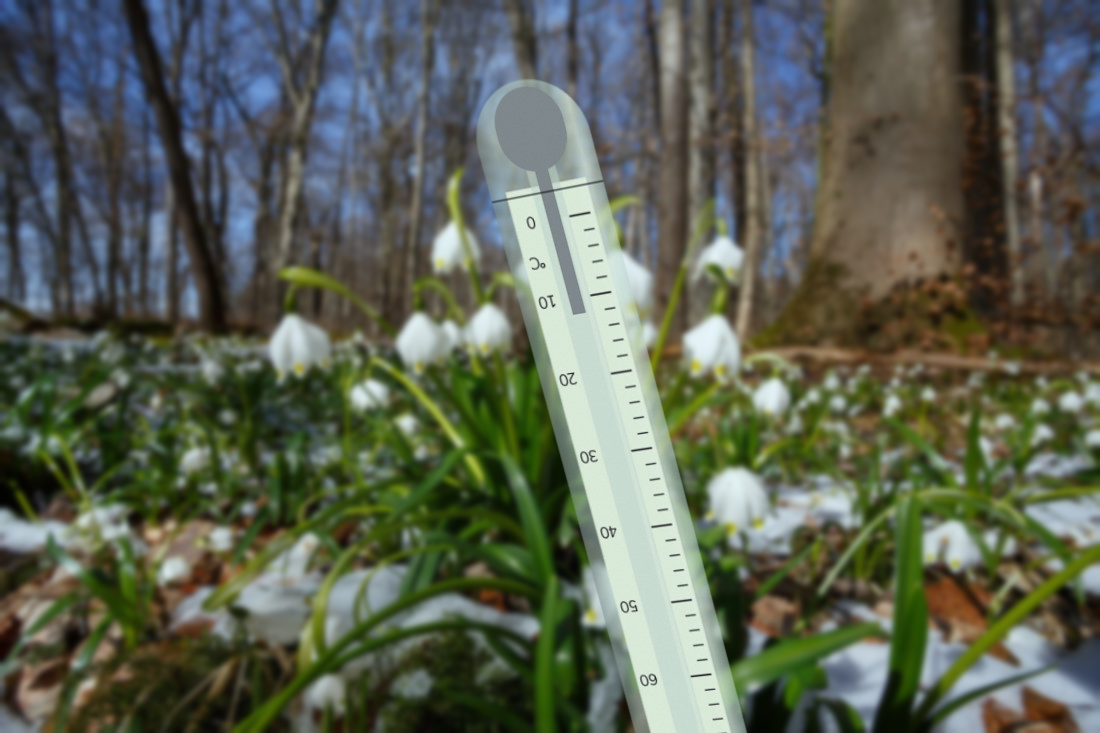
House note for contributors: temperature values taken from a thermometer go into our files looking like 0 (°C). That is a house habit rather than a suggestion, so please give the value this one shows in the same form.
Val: 12 (°C)
